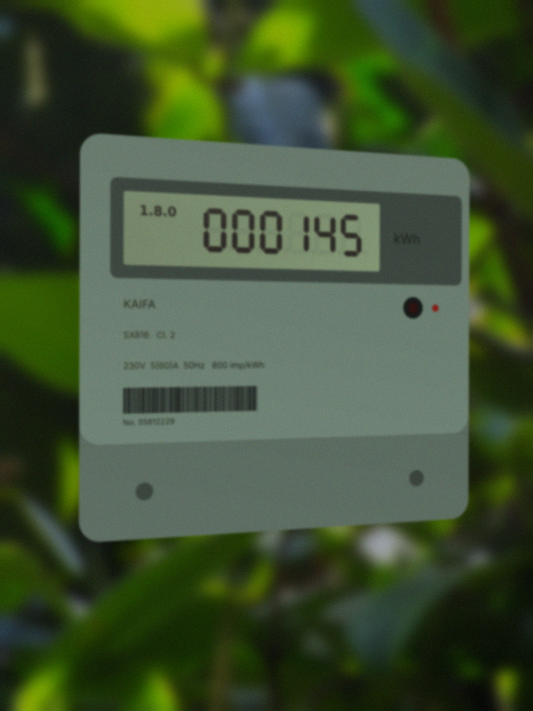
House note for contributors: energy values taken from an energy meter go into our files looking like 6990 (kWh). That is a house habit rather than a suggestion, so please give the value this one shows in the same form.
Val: 145 (kWh)
